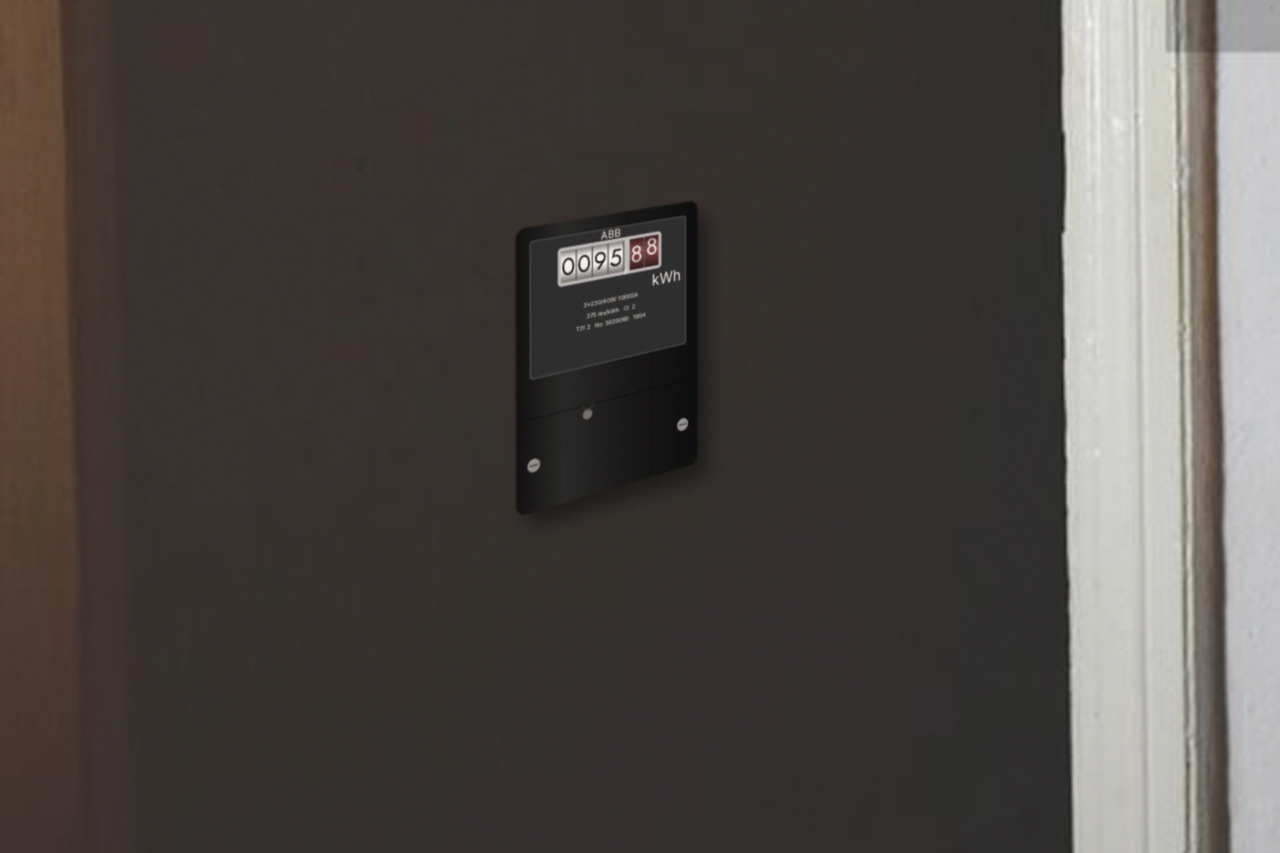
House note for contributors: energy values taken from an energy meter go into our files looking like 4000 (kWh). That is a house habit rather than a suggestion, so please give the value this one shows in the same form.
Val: 95.88 (kWh)
